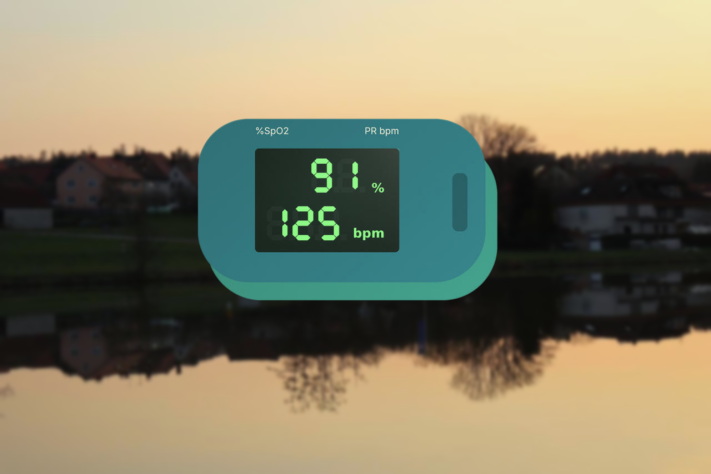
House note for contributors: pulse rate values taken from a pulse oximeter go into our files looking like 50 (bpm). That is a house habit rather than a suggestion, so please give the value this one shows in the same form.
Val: 125 (bpm)
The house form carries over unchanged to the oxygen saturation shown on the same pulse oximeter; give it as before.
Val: 91 (%)
